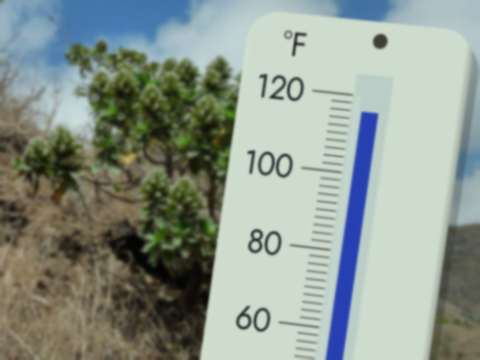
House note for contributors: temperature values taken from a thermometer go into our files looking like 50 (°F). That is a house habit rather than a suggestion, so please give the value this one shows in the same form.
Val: 116 (°F)
